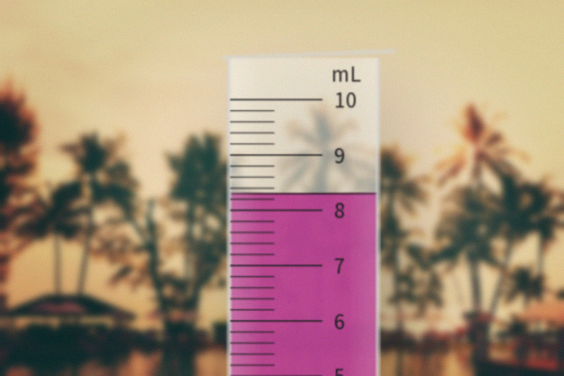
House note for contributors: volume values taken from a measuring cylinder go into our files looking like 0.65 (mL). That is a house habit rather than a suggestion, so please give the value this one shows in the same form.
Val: 8.3 (mL)
